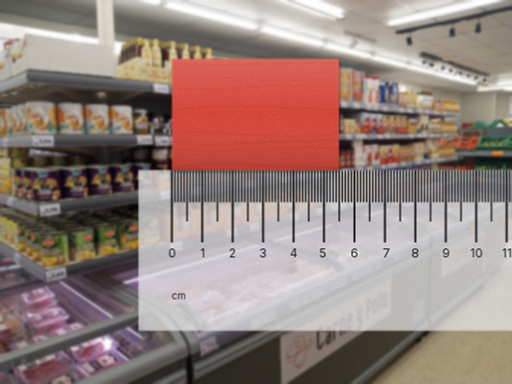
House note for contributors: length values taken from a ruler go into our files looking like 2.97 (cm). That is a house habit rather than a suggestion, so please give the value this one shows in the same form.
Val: 5.5 (cm)
